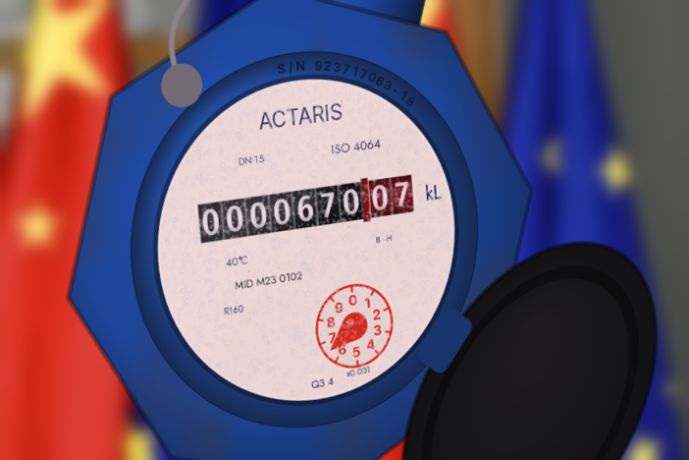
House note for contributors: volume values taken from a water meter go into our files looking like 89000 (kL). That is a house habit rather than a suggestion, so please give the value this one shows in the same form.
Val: 670.076 (kL)
